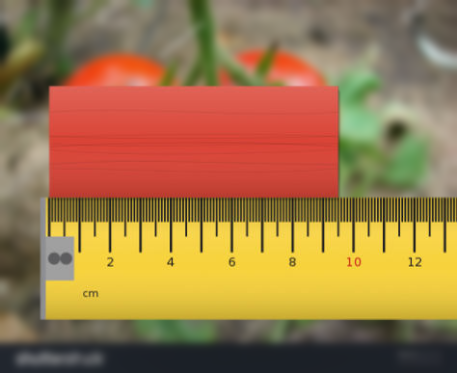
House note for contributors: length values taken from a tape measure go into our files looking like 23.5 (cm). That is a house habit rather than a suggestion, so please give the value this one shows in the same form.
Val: 9.5 (cm)
